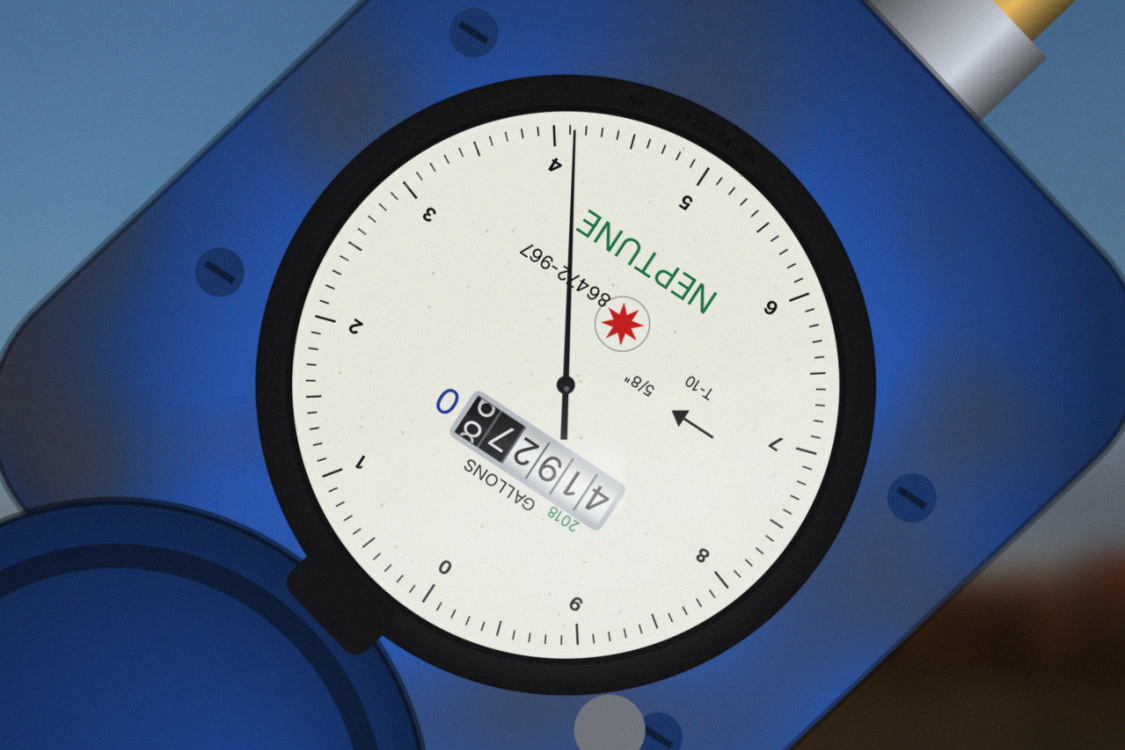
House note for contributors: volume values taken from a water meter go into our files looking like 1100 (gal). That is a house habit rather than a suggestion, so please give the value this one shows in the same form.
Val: 4192784.1 (gal)
